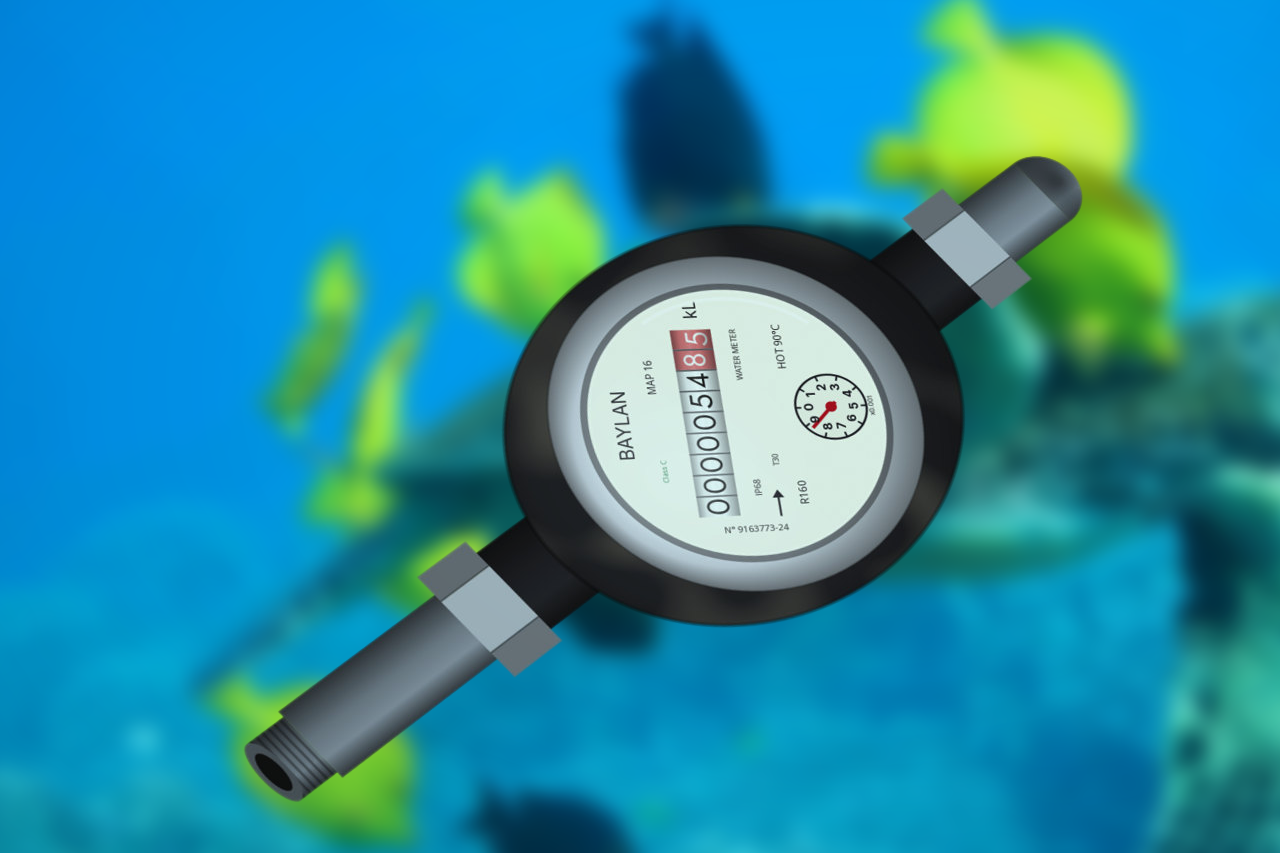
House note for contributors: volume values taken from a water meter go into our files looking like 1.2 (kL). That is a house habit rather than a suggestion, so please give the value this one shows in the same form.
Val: 54.848 (kL)
